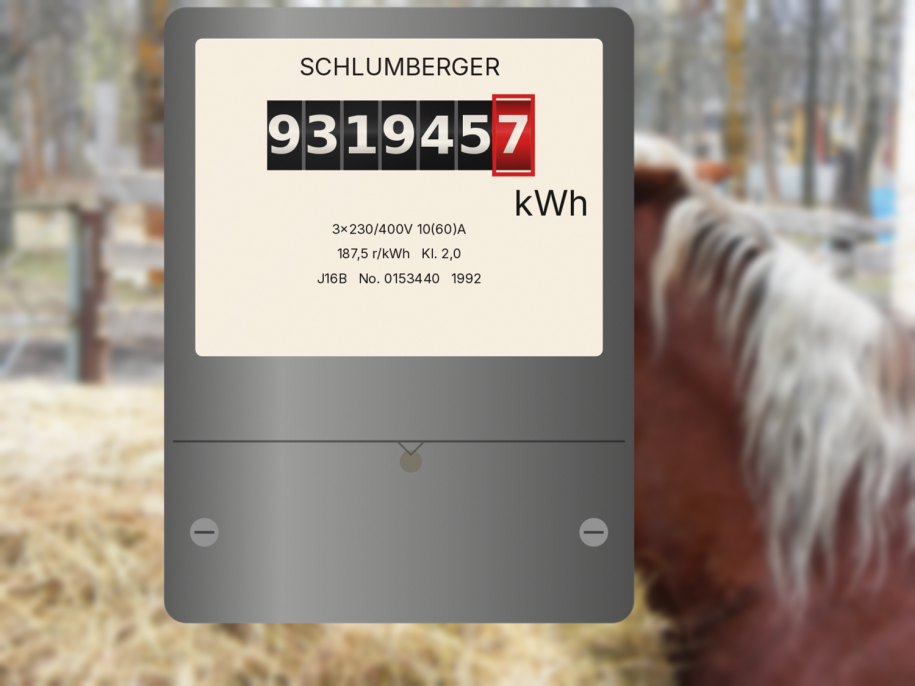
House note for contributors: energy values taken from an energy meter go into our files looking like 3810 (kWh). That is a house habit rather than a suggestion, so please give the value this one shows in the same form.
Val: 931945.7 (kWh)
